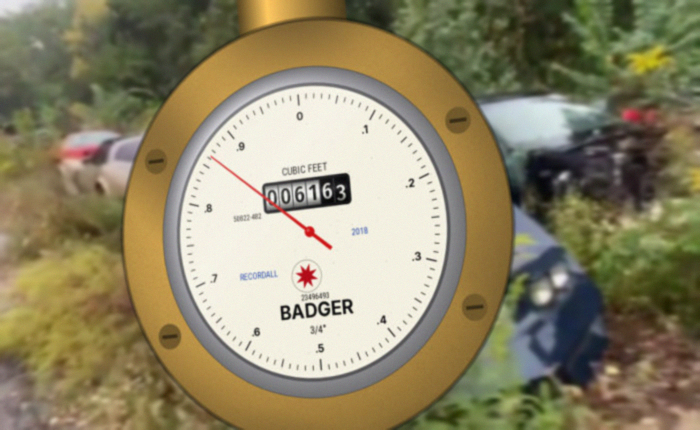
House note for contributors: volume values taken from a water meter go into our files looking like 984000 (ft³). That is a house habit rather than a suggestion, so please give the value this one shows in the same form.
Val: 6162.86 (ft³)
